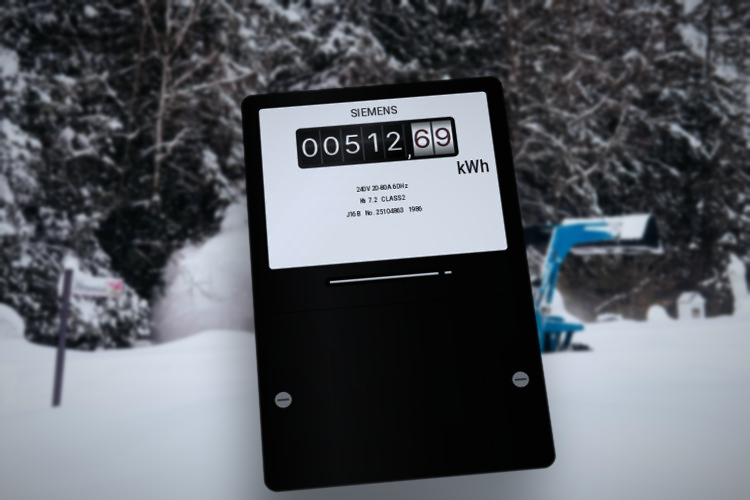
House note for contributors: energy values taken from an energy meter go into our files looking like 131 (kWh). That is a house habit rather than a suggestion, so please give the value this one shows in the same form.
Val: 512.69 (kWh)
